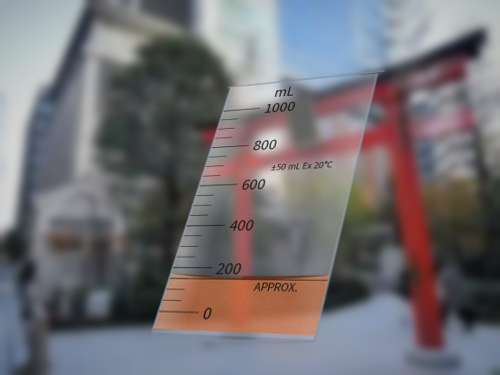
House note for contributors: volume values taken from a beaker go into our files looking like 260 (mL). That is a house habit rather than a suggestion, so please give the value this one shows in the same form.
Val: 150 (mL)
